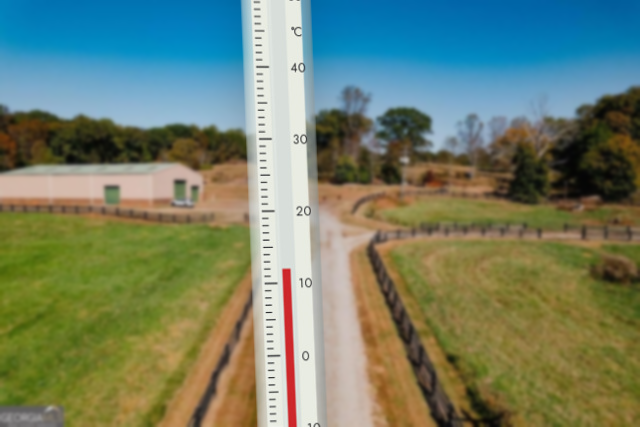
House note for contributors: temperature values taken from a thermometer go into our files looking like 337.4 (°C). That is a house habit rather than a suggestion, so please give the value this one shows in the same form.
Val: 12 (°C)
